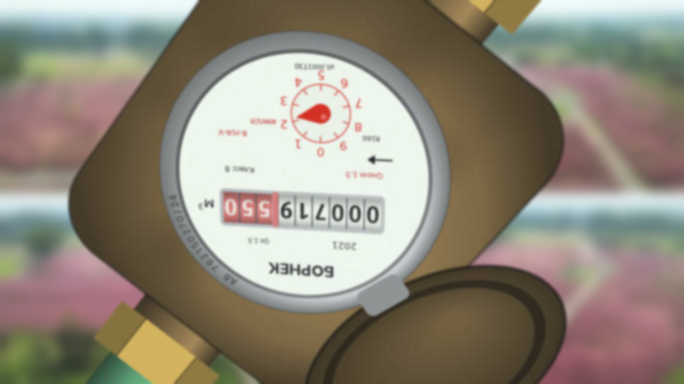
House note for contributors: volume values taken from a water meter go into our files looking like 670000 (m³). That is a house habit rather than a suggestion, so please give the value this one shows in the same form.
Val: 719.5502 (m³)
